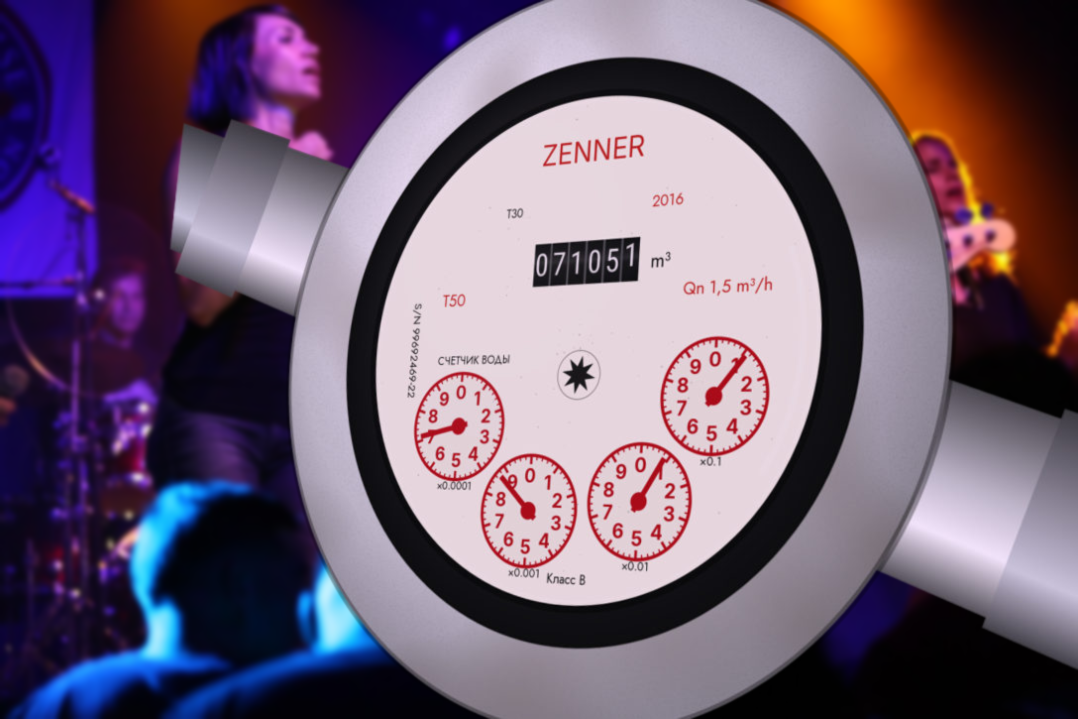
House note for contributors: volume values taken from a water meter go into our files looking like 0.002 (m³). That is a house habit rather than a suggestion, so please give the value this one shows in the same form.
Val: 71051.1087 (m³)
